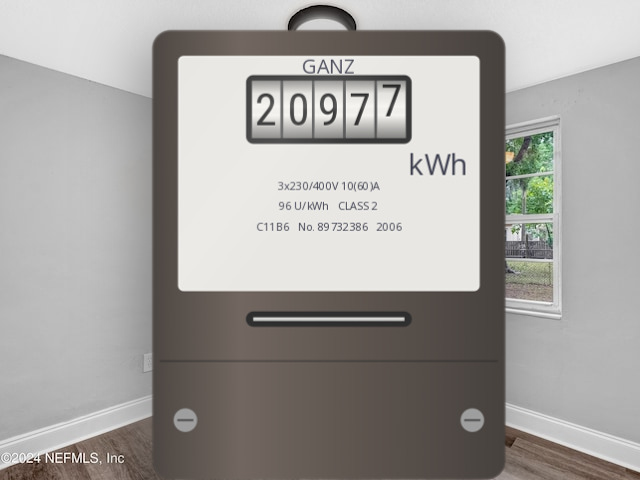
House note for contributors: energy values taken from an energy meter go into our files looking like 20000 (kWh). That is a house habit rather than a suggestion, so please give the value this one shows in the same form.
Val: 20977 (kWh)
